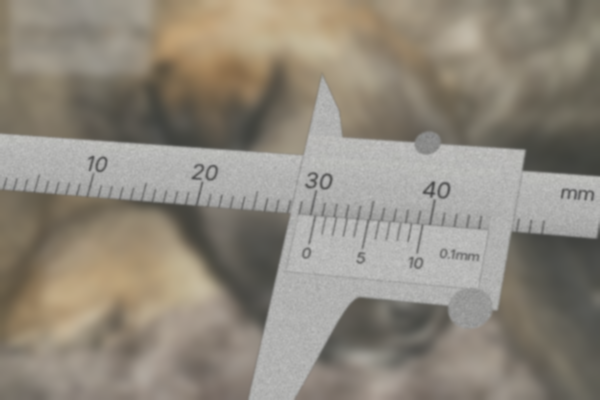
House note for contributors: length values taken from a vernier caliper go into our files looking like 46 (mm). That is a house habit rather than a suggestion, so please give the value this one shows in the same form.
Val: 30.4 (mm)
